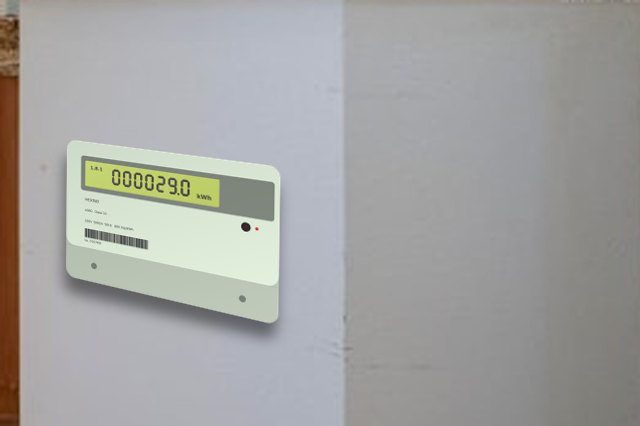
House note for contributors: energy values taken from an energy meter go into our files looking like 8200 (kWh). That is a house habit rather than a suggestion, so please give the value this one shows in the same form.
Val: 29.0 (kWh)
